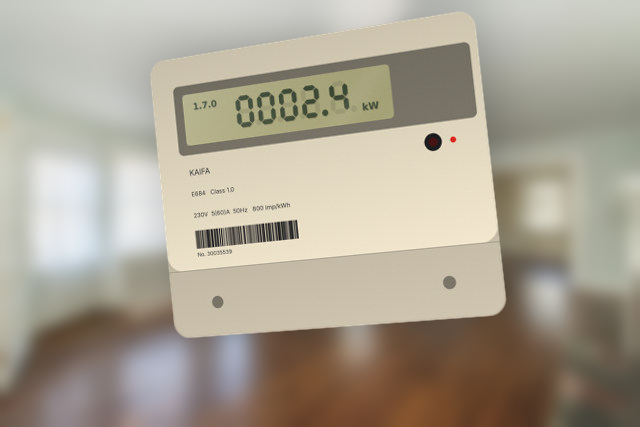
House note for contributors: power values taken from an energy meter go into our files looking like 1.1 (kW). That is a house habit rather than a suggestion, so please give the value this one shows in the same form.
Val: 2.4 (kW)
